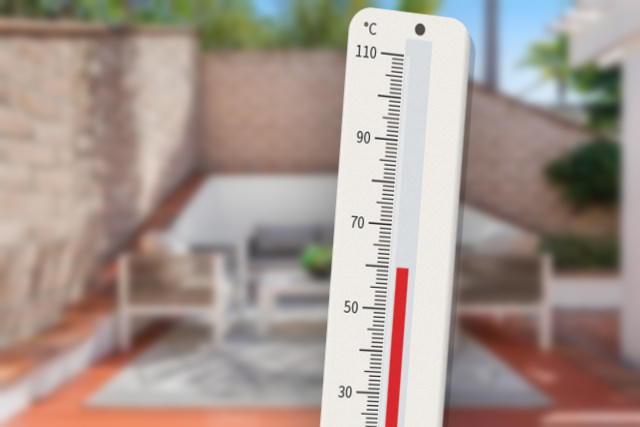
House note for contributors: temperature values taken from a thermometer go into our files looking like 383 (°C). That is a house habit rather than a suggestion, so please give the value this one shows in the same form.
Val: 60 (°C)
